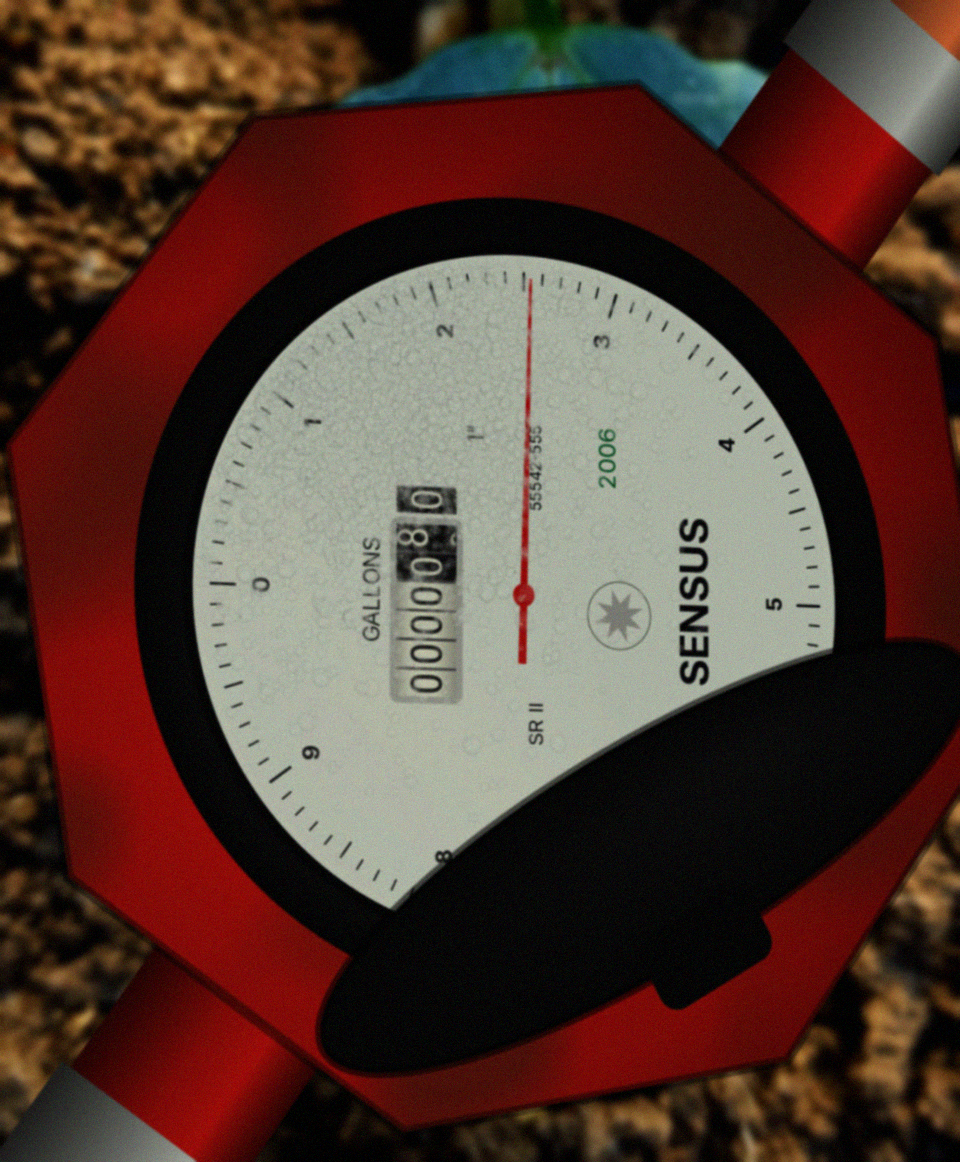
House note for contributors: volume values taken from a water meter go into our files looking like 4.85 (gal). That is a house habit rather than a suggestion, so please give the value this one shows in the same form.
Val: 82.5 (gal)
